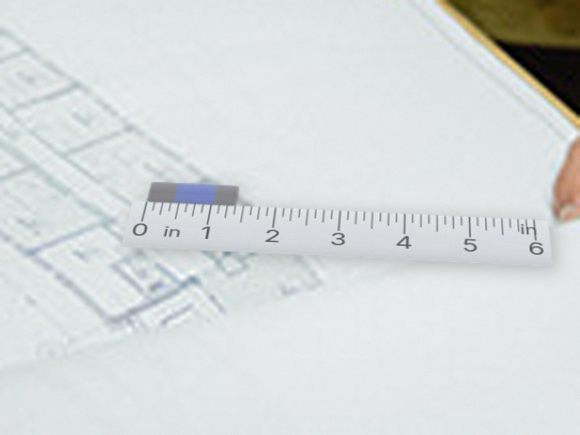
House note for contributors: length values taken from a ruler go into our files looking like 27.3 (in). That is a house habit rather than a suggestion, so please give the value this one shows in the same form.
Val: 1.375 (in)
